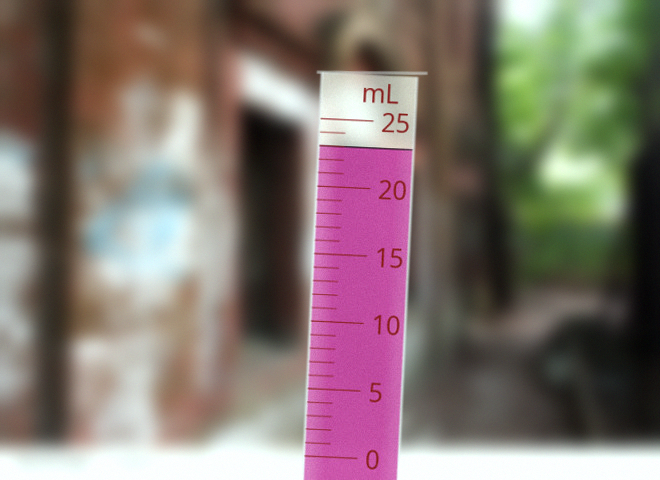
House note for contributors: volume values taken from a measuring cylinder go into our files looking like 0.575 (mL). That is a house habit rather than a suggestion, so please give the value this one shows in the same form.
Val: 23 (mL)
